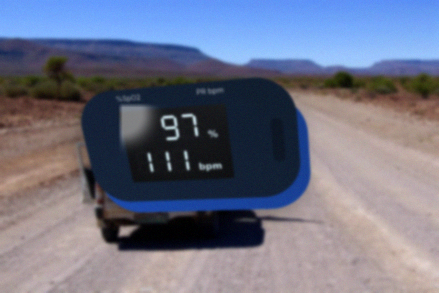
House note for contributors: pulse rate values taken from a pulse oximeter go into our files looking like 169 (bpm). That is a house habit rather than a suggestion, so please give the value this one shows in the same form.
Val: 111 (bpm)
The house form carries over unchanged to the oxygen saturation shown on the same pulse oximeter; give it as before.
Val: 97 (%)
